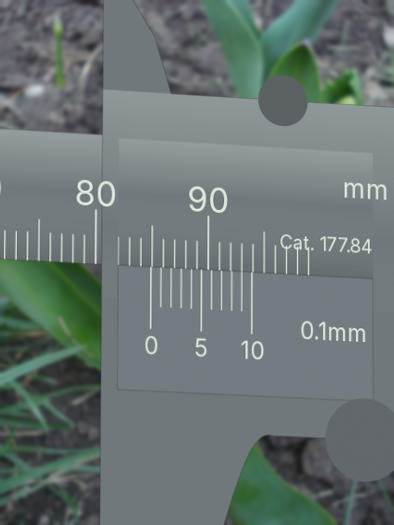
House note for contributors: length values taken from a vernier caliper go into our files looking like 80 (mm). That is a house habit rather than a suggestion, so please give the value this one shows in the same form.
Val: 84.9 (mm)
